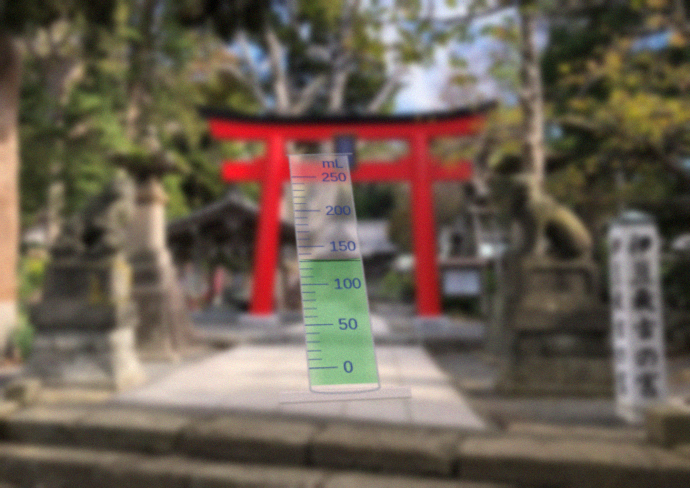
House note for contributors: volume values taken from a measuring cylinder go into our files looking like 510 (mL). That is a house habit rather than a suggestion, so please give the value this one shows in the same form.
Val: 130 (mL)
